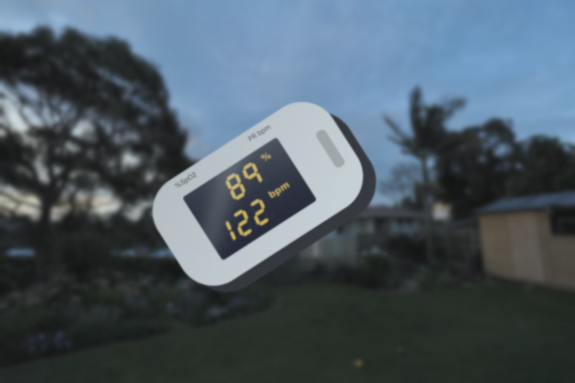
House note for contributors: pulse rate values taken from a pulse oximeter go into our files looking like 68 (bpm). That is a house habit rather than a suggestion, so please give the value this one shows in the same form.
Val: 122 (bpm)
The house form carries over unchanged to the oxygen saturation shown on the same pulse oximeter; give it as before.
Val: 89 (%)
